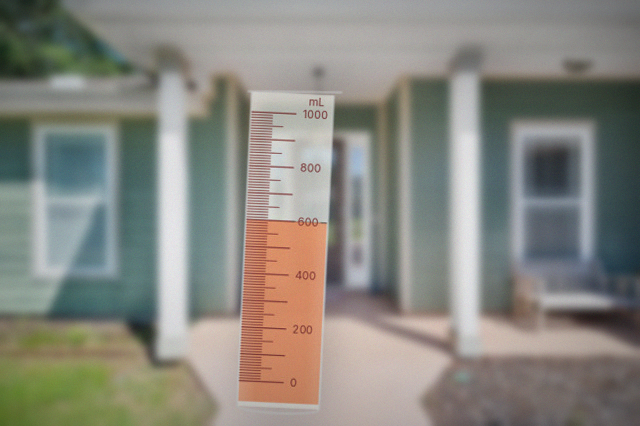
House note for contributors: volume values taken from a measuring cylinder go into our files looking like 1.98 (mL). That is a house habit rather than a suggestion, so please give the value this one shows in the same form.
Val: 600 (mL)
